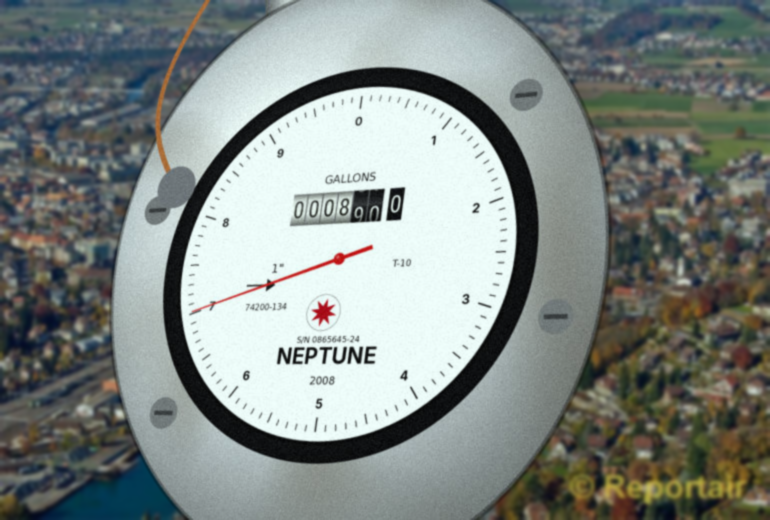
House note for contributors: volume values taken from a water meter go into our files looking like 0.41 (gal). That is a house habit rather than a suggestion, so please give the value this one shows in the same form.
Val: 8897.0 (gal)
